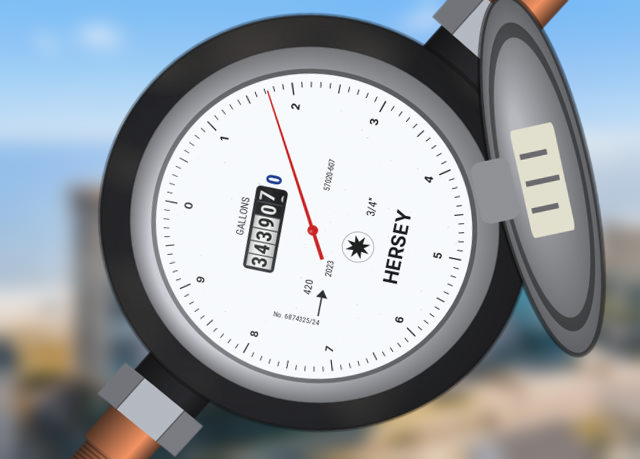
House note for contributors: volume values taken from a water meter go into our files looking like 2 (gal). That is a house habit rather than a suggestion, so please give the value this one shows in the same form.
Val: 3439071.7 (gal)
